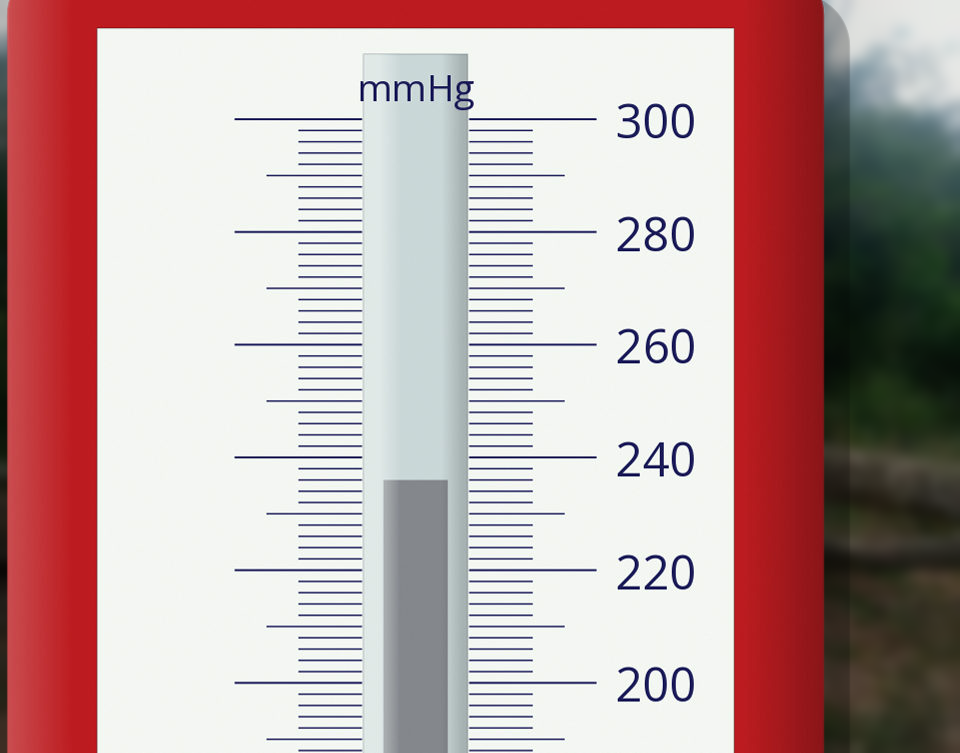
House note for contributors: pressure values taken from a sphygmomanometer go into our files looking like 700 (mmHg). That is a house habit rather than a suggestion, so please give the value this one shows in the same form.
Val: 236 (mmHg)
